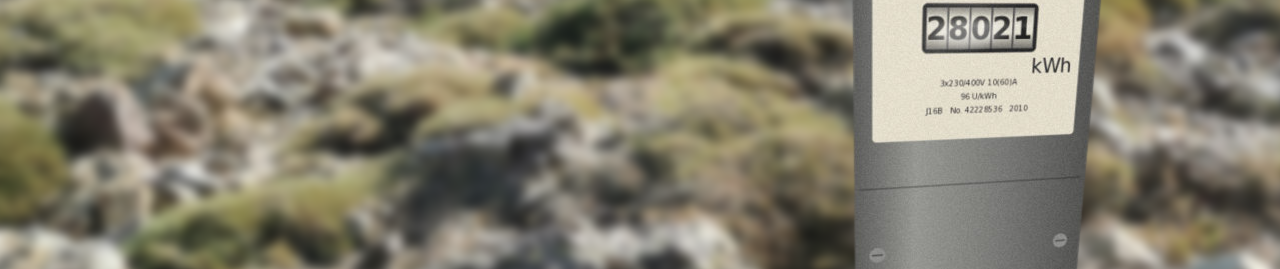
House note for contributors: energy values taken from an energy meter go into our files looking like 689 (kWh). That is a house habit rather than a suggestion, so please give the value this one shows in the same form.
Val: 28021 (kWh)
